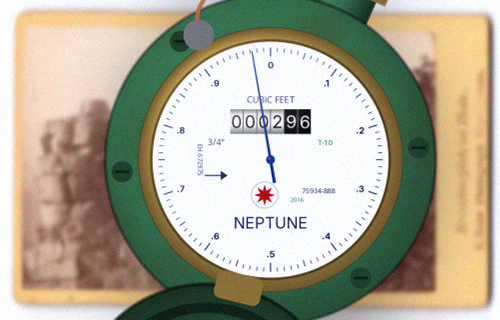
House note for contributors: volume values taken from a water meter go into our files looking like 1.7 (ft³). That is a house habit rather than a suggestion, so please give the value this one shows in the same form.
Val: 295.97 (ft³)
